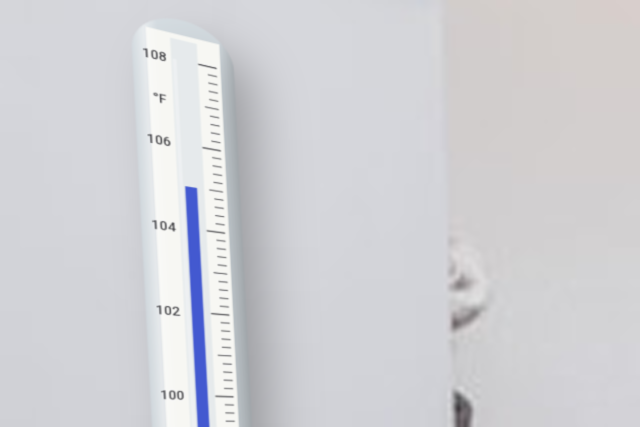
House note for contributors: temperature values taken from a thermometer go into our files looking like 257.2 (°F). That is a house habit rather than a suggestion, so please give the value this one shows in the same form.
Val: 105 (°F)
